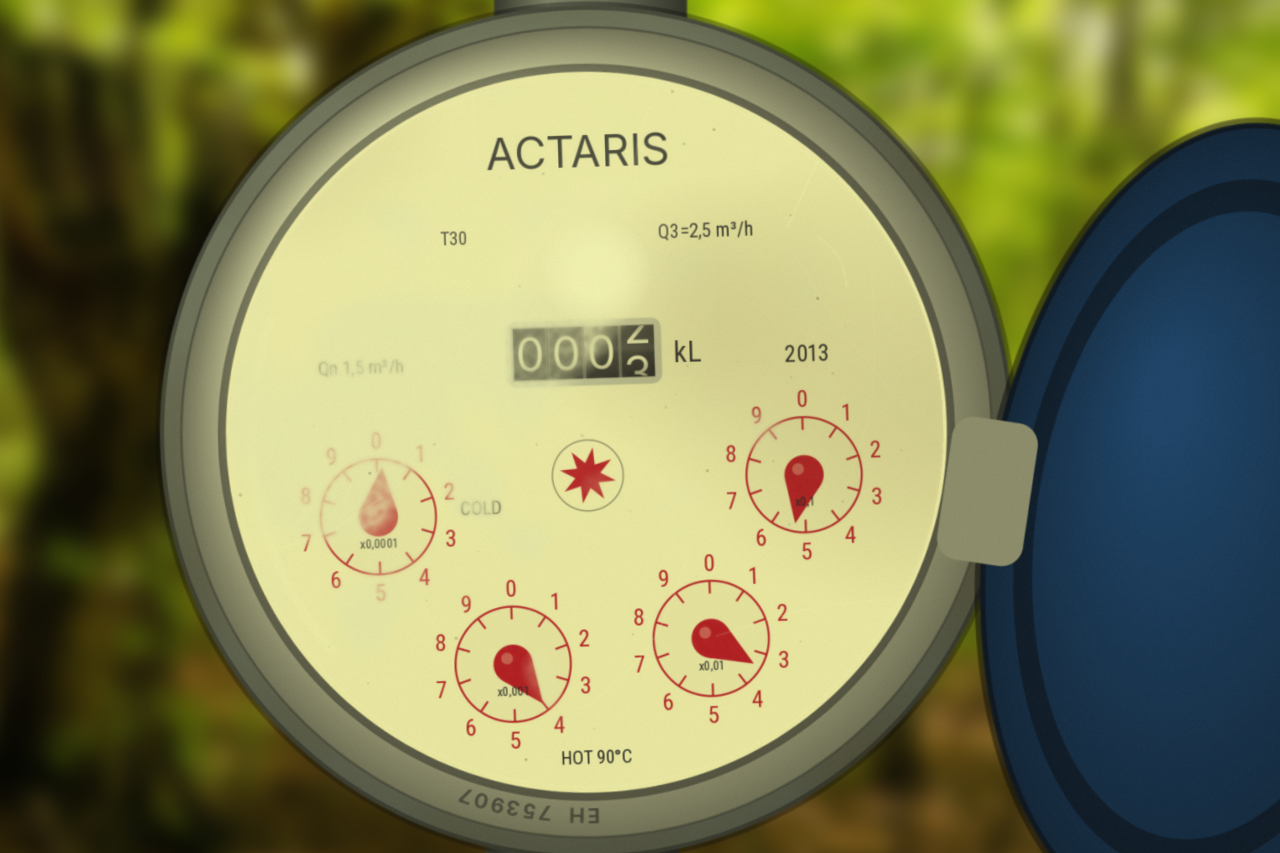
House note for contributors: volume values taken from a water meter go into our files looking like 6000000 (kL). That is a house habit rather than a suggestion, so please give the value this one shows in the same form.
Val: 2.5340 (kL)
